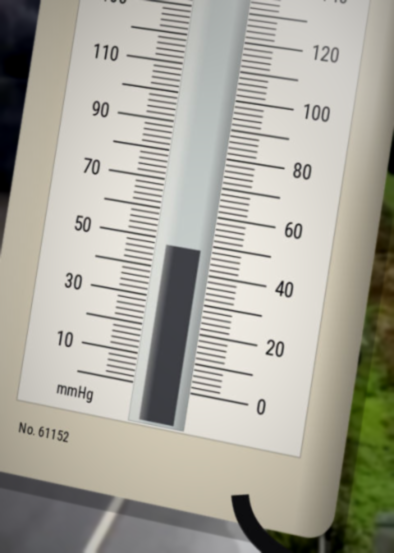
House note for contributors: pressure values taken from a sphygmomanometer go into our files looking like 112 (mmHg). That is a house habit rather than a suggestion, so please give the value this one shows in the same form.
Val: 48 (mmHg)
